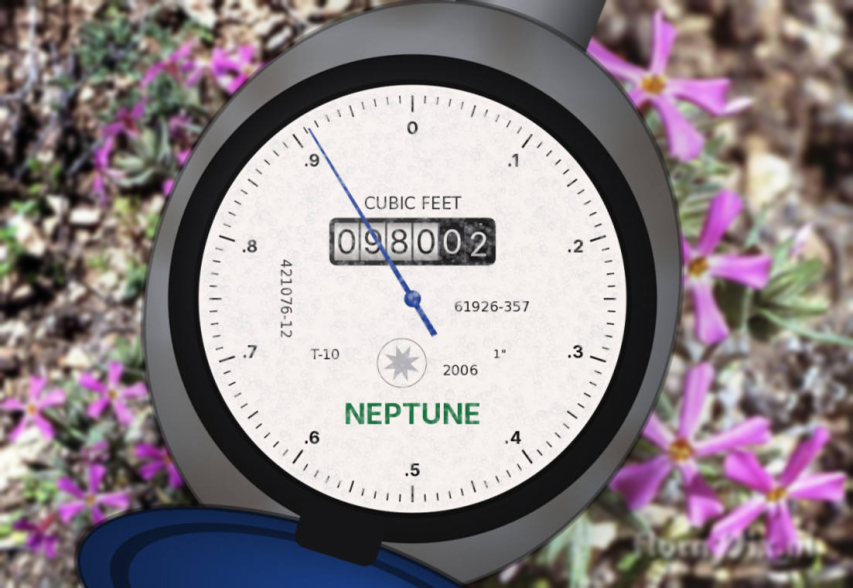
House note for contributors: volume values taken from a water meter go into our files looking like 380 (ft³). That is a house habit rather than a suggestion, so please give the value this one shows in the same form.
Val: 98001.91 (ft³)
